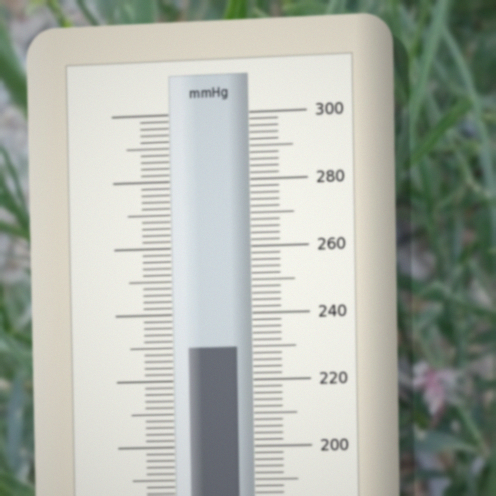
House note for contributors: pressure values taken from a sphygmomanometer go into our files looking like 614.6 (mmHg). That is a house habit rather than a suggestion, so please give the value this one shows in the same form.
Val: 230 (mmHg)
